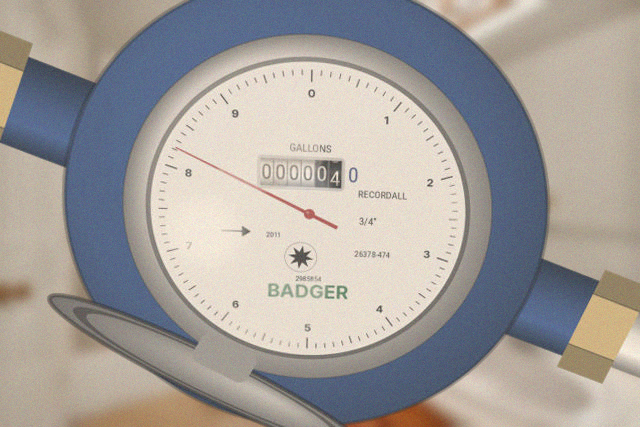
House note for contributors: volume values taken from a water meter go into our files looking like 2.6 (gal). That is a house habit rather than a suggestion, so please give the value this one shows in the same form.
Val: 38.2 (gal)
